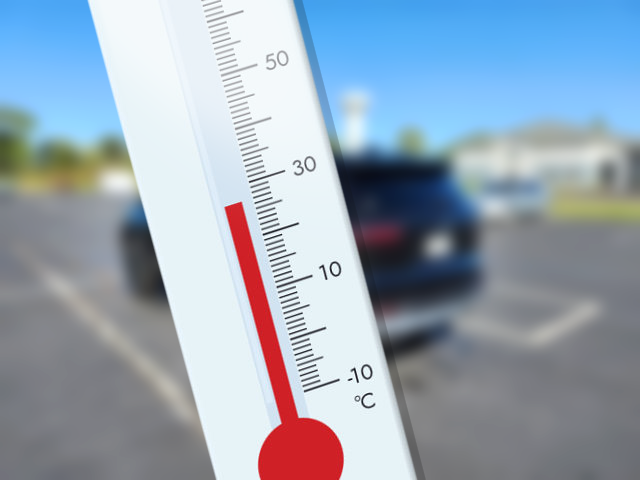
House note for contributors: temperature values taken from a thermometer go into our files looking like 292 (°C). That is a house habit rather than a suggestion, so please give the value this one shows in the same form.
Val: 27 (°C)
